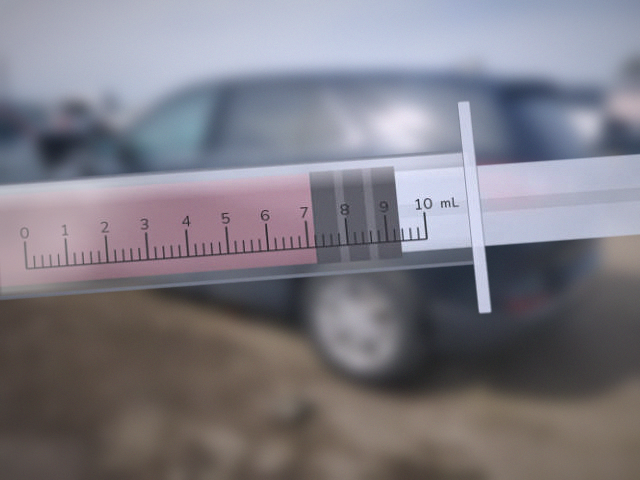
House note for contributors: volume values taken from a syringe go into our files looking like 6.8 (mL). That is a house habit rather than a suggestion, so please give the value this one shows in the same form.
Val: 7.2 (mL)
